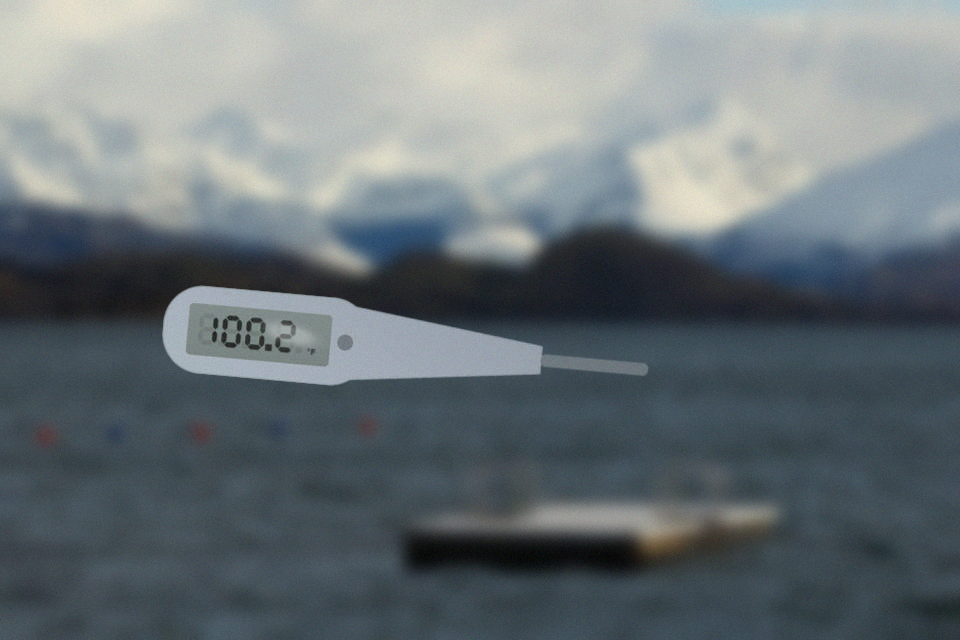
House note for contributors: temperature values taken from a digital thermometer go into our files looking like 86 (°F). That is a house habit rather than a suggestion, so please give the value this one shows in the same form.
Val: 100.2 (°F)
